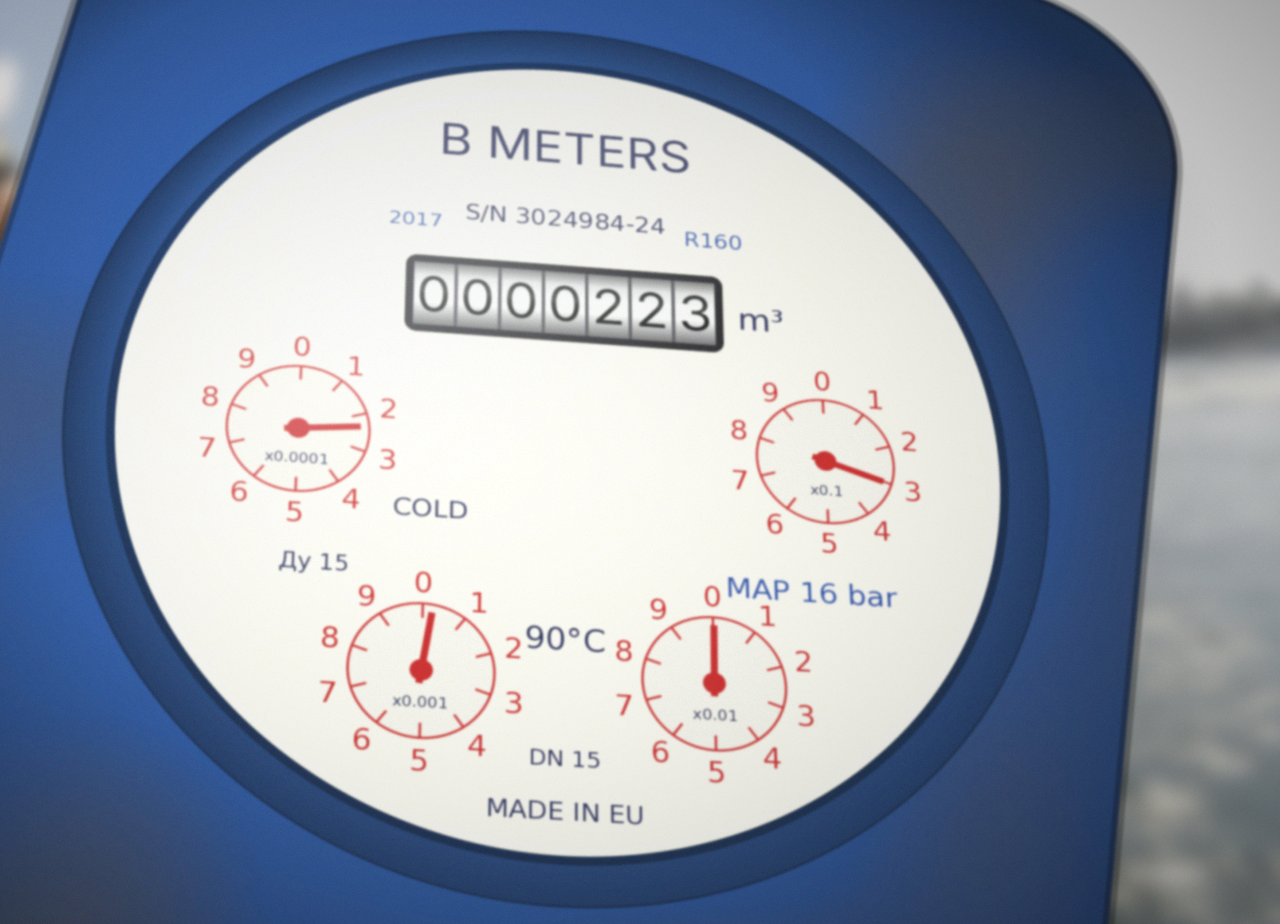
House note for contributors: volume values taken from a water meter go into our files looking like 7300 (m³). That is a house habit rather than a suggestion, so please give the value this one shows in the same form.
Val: 223.3002 (m³)
